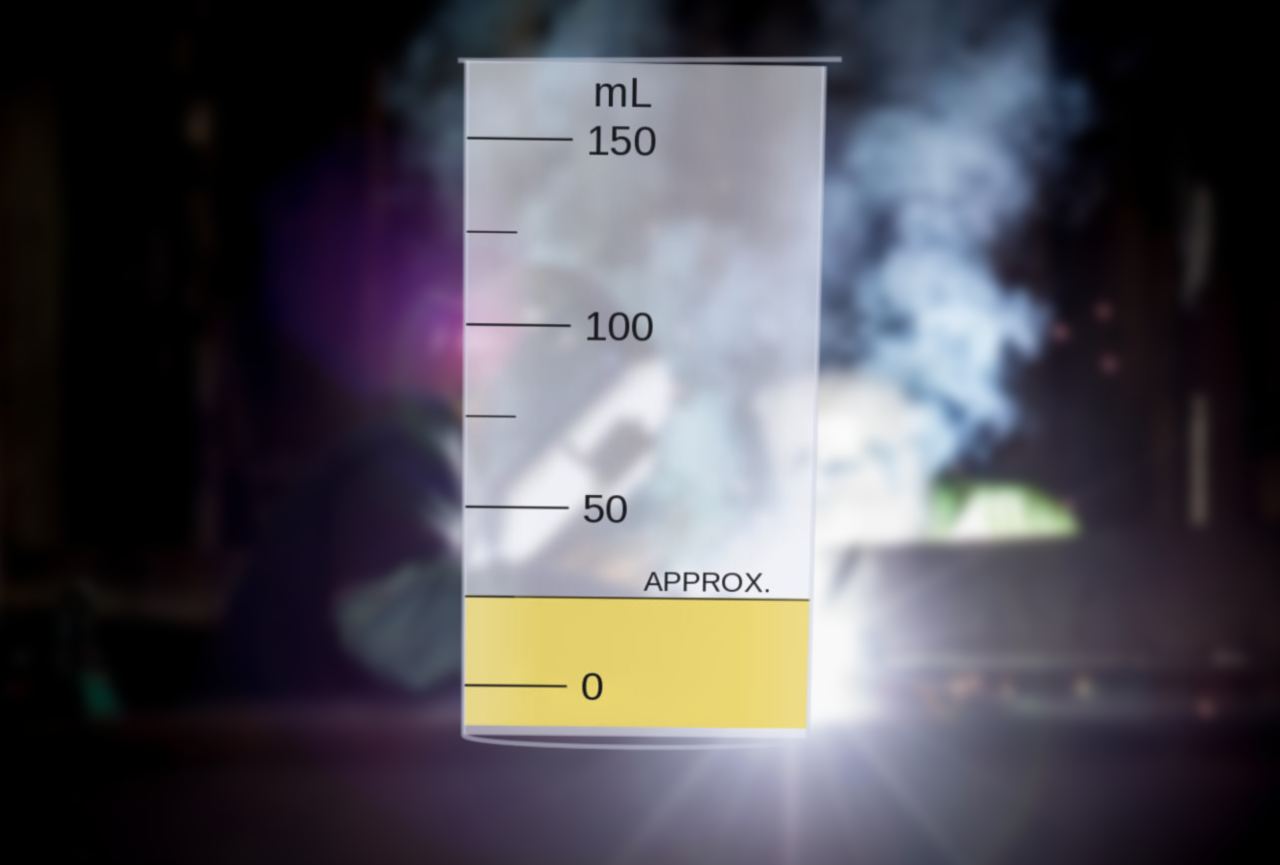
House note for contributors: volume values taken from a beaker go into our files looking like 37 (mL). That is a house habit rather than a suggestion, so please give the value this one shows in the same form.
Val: 25 (mL)
